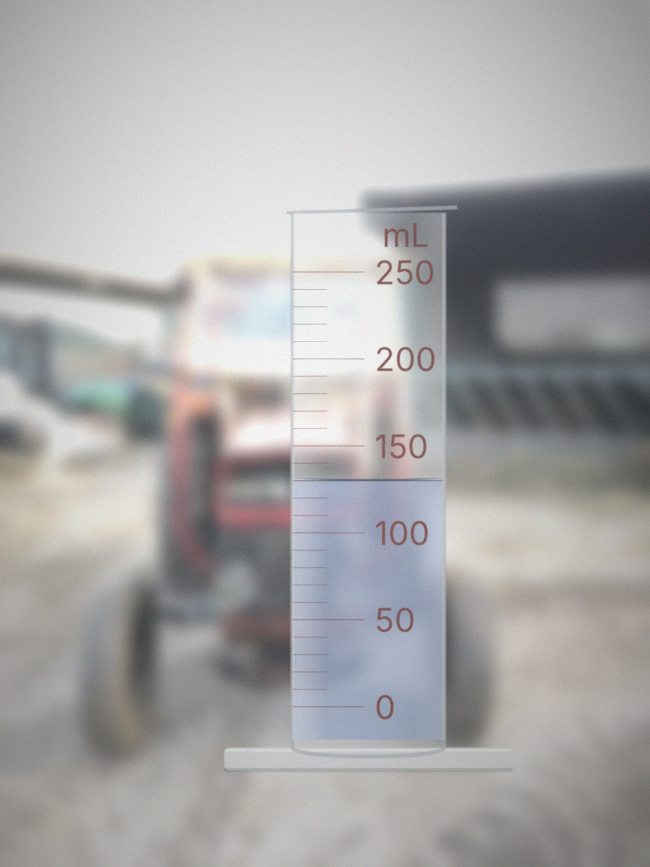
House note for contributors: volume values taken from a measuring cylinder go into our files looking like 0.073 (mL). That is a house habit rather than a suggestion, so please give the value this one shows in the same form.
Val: 130 (mL)
